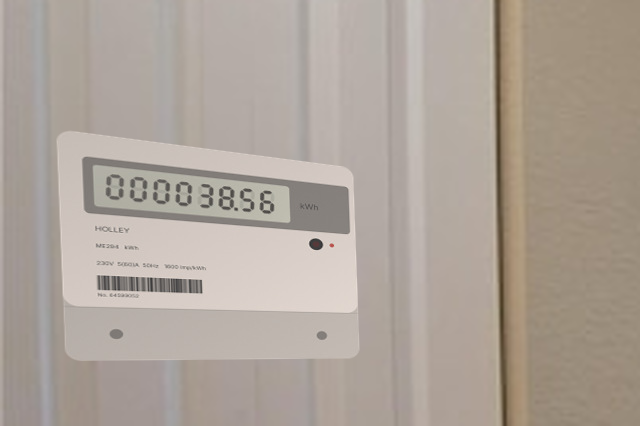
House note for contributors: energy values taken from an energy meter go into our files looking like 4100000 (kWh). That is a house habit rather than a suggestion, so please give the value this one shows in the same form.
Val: 38.56 (kWh)
